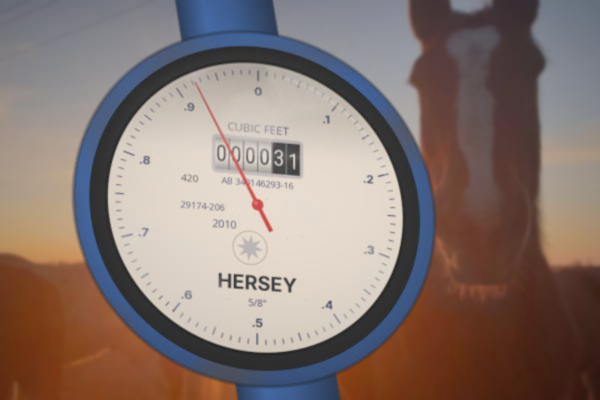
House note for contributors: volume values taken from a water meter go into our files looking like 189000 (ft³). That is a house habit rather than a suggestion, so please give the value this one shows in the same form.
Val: 30.92 (ft³)
